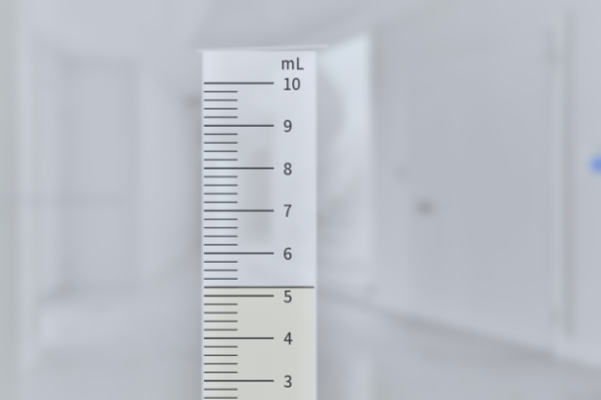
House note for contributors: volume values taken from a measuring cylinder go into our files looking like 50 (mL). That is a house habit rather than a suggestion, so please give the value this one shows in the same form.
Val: 5.2 (mL)
